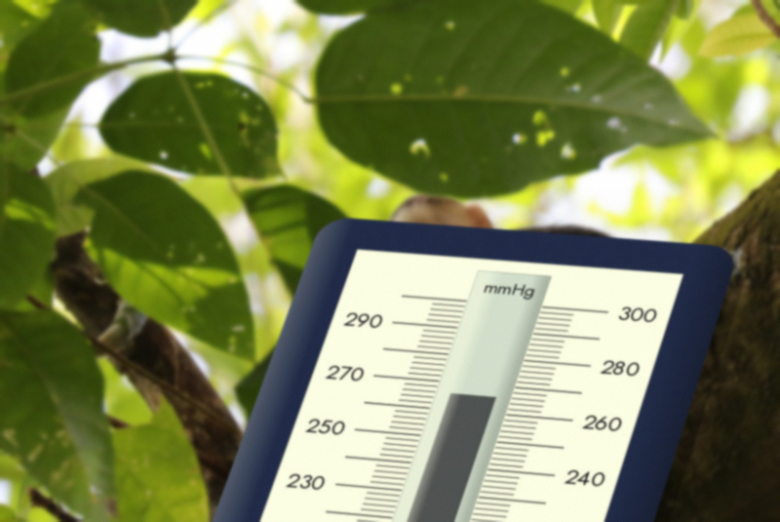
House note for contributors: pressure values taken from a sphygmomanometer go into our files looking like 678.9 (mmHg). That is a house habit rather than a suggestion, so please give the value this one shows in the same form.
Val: 266 (mmHg)
